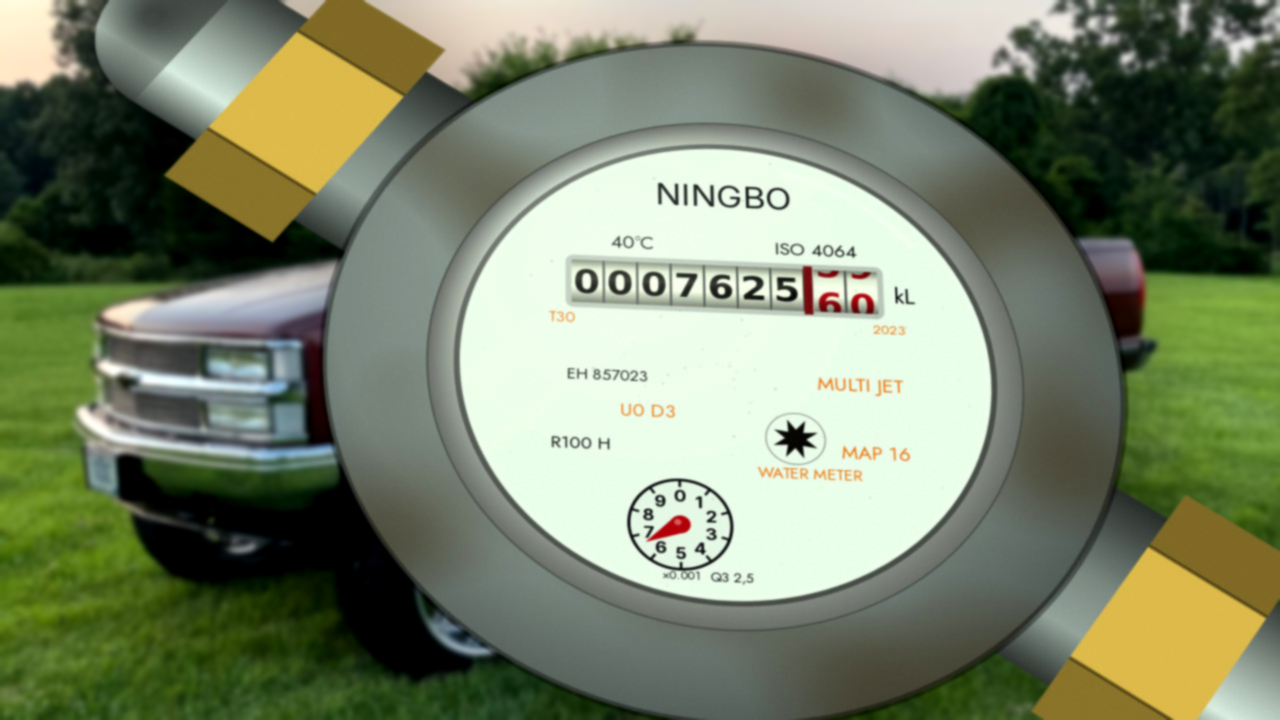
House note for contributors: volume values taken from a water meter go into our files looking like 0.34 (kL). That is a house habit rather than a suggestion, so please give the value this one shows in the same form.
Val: 7625.596 (kL)
